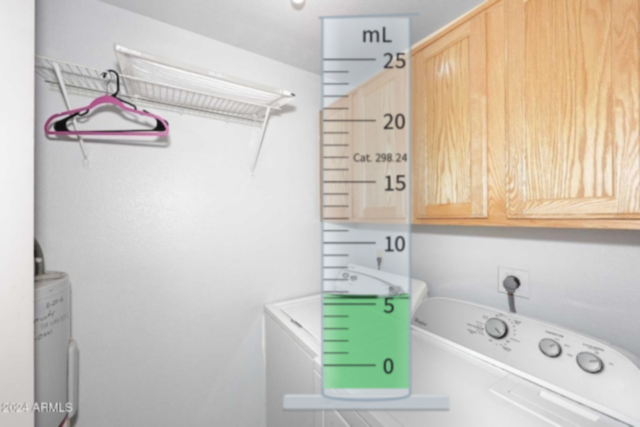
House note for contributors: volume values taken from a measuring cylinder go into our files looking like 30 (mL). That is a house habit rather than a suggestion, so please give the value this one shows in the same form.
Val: 5.5 (mL)
